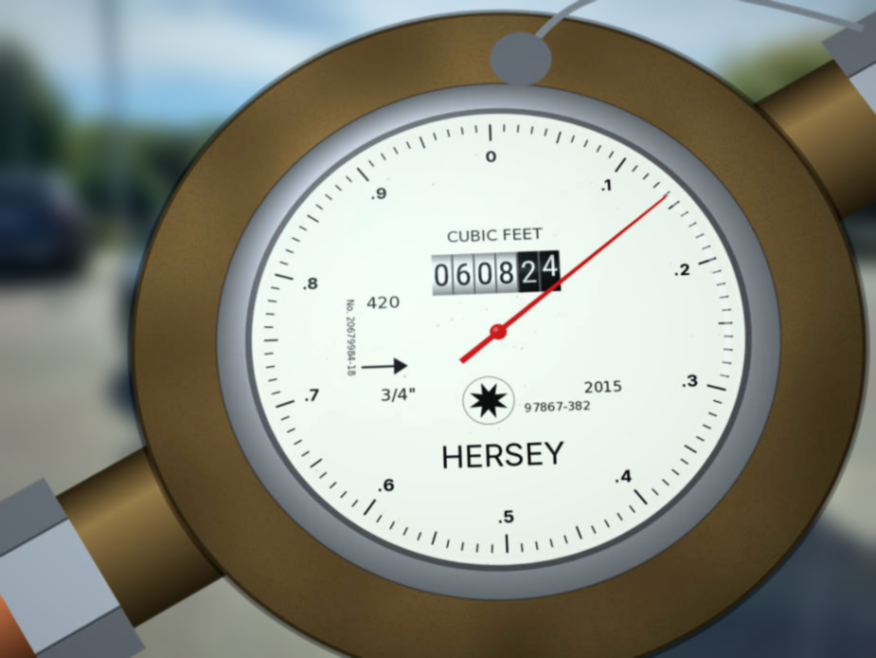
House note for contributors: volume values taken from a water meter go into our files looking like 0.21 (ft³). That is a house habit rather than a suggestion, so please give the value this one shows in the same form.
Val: 60824.14 (ft³)
